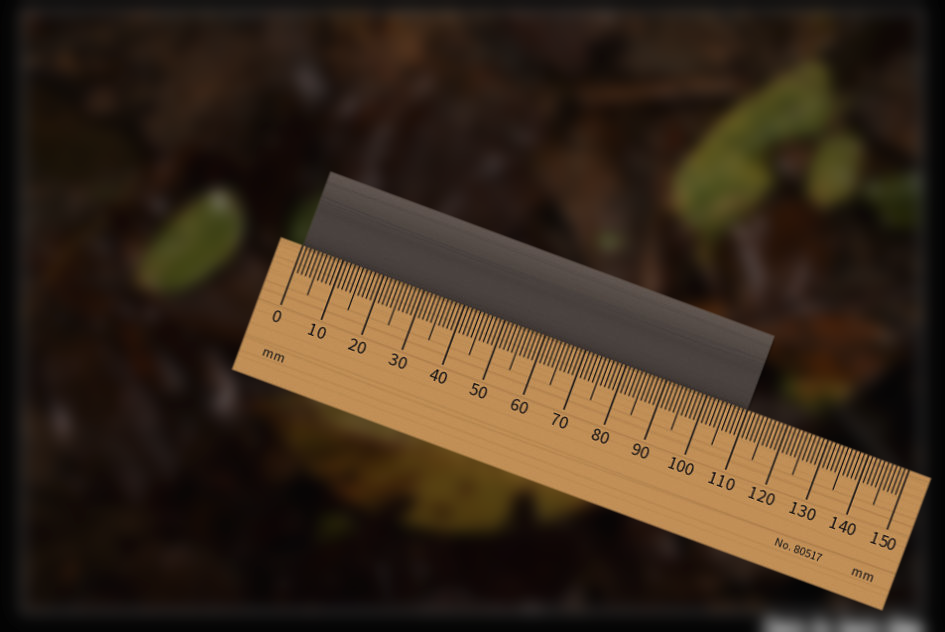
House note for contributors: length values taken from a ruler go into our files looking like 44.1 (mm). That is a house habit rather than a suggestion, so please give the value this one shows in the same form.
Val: 110 (mm)
